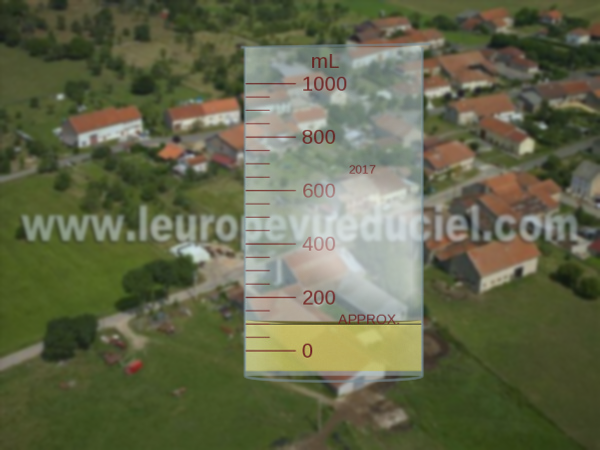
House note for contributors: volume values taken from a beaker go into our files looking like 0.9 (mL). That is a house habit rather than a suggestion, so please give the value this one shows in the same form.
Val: 100 (mL)
